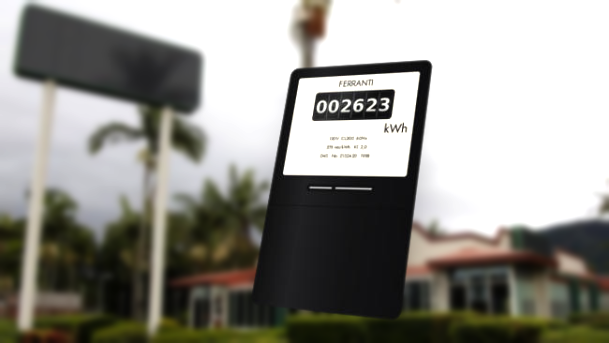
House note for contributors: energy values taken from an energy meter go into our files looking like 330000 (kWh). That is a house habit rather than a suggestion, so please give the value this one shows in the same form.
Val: 2623 (kWh)
